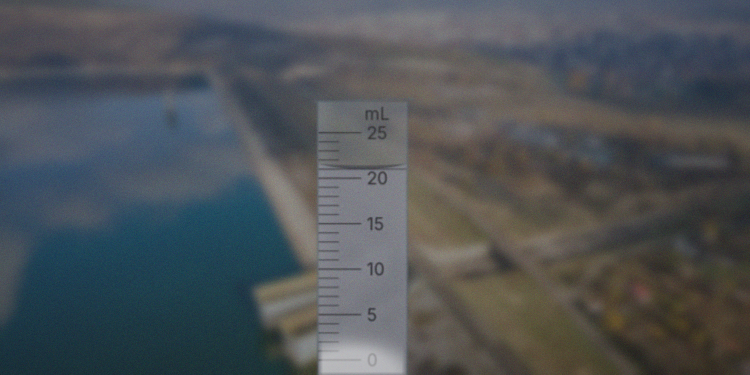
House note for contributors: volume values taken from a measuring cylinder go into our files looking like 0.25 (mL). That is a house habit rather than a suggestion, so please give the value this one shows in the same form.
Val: 21 (mL)
